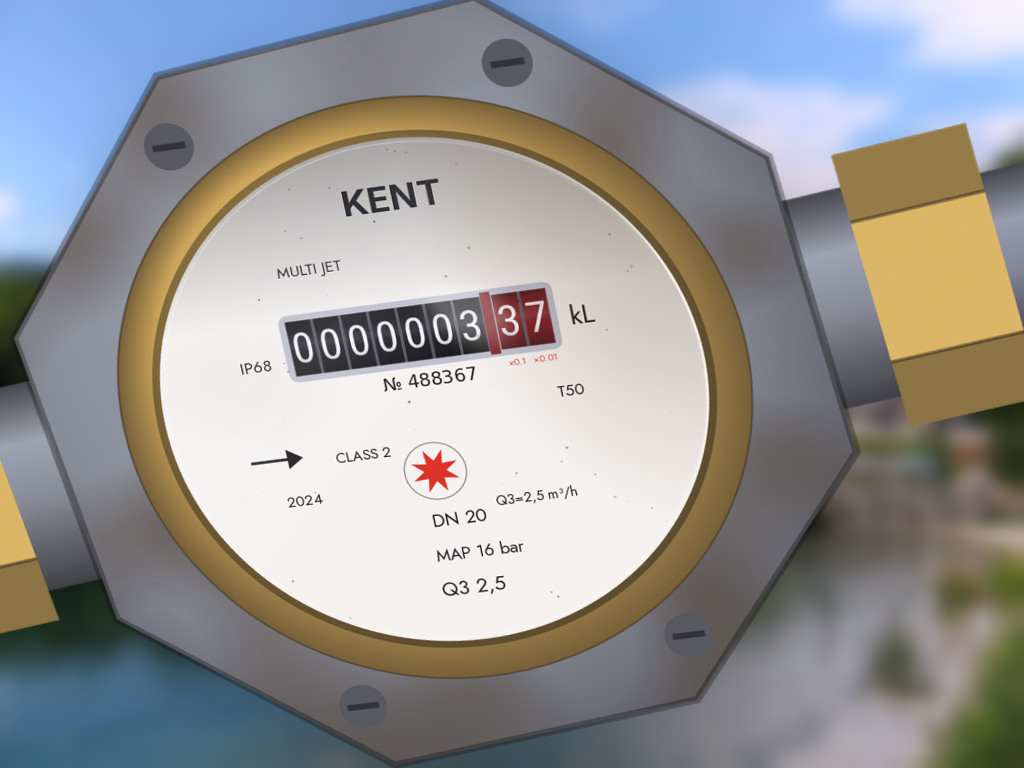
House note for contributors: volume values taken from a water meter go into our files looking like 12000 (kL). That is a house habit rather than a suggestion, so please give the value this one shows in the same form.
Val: 3.37 (kL)
